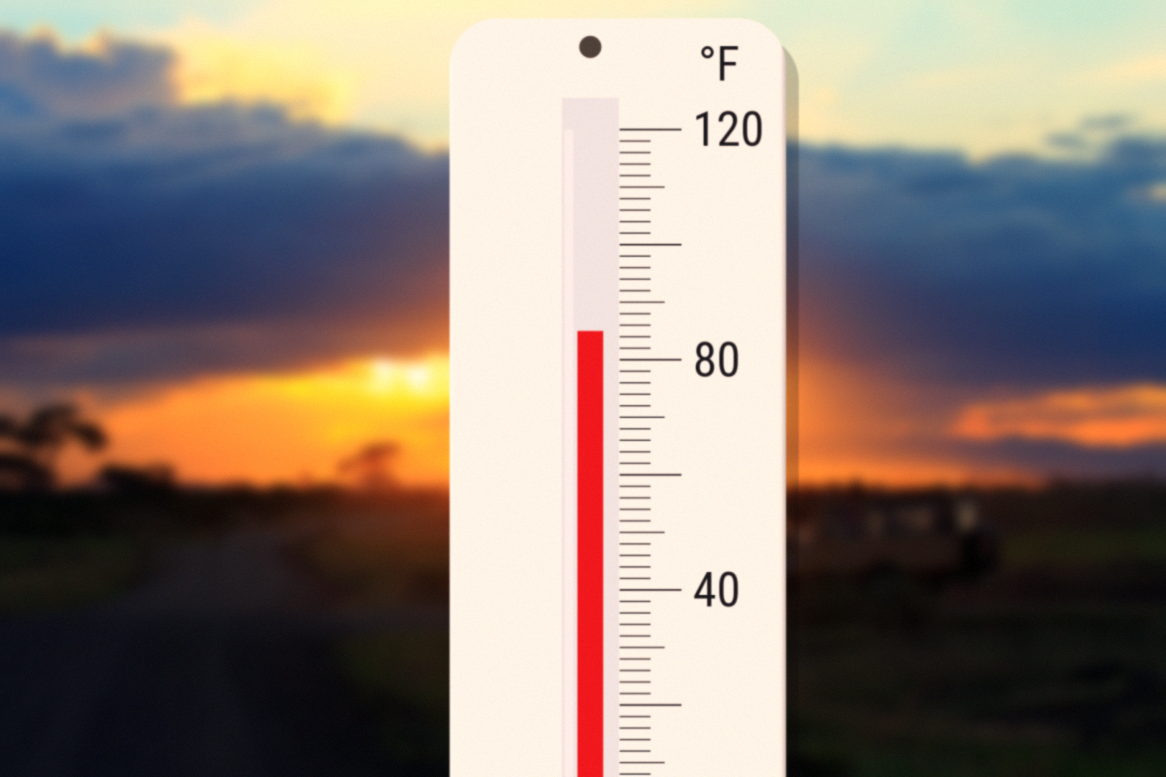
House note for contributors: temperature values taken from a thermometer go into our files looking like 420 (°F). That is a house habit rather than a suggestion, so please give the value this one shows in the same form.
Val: 85 (°F)
